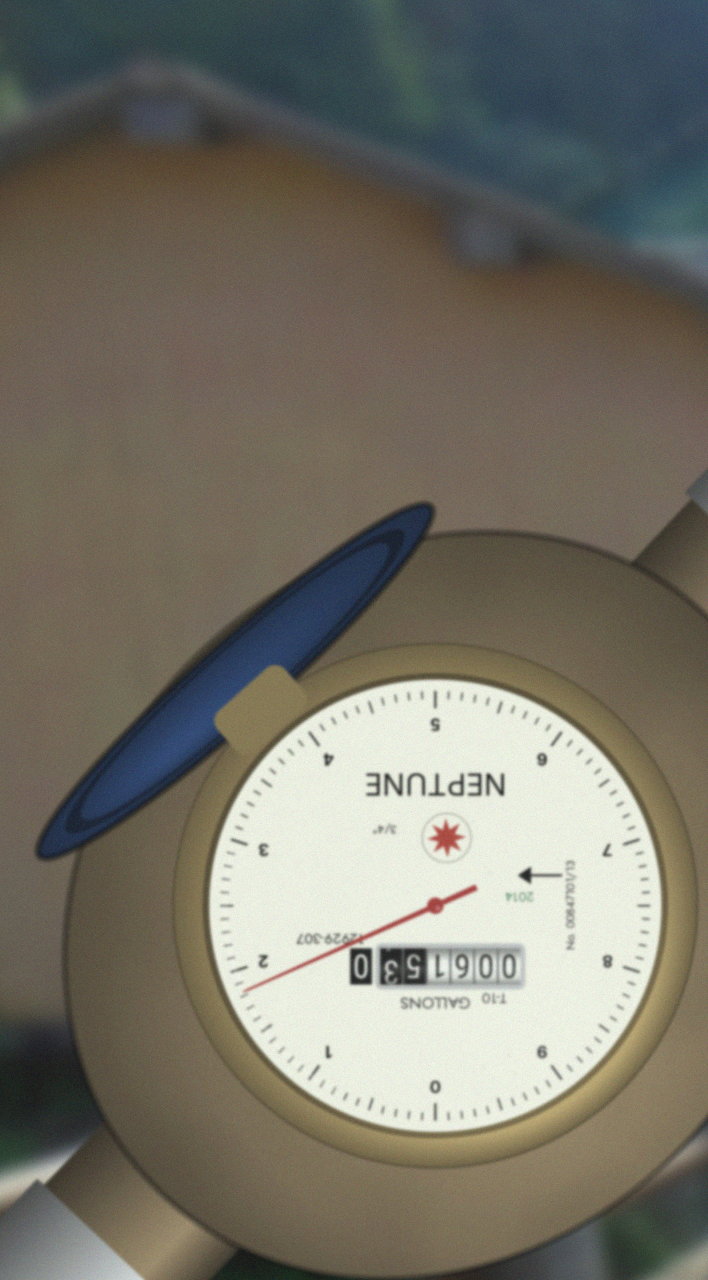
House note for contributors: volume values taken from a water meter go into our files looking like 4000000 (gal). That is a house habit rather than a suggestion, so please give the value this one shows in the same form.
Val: 61531.8 (gal)
